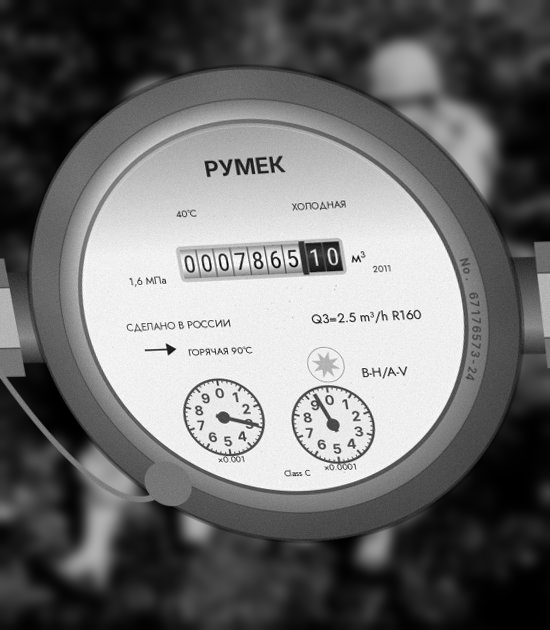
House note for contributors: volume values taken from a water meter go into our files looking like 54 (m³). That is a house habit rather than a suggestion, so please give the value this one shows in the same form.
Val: 7865.1029 (m³)
